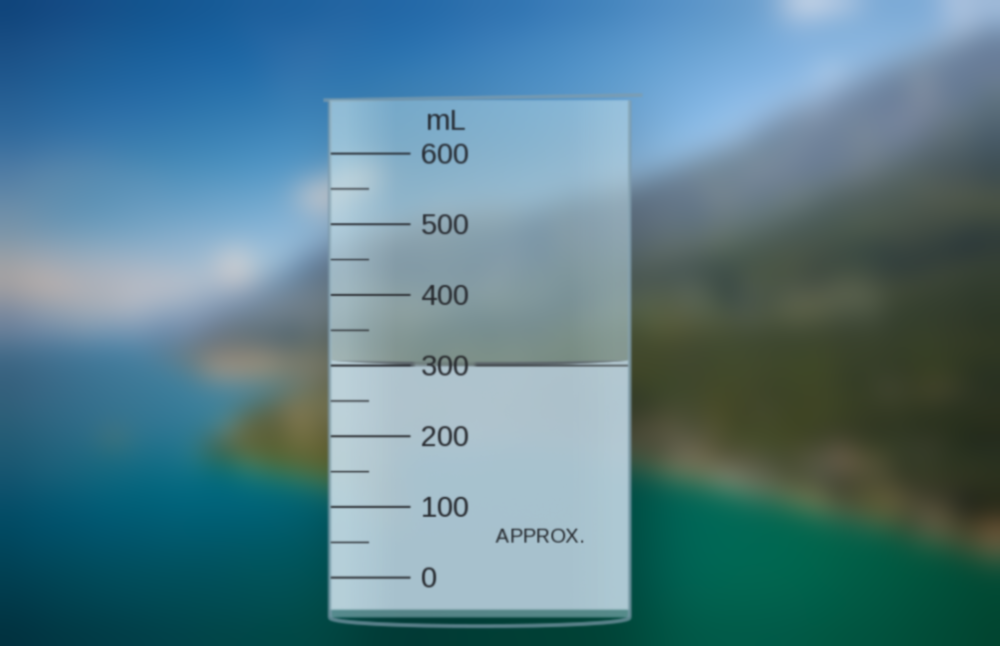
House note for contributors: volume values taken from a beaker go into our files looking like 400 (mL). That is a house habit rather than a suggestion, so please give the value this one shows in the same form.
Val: 300 (mL)
